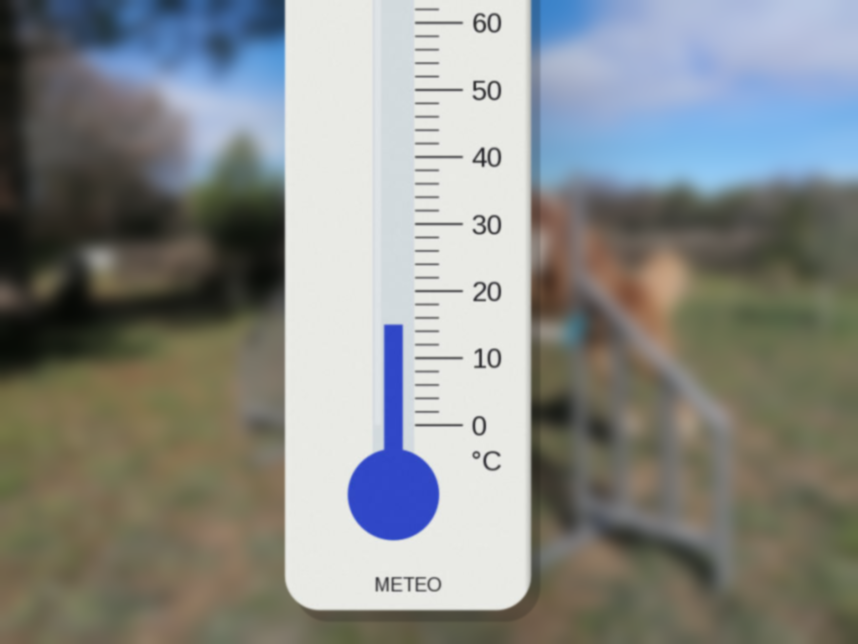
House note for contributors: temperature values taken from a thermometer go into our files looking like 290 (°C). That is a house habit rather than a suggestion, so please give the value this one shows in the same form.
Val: 15 (°C)
